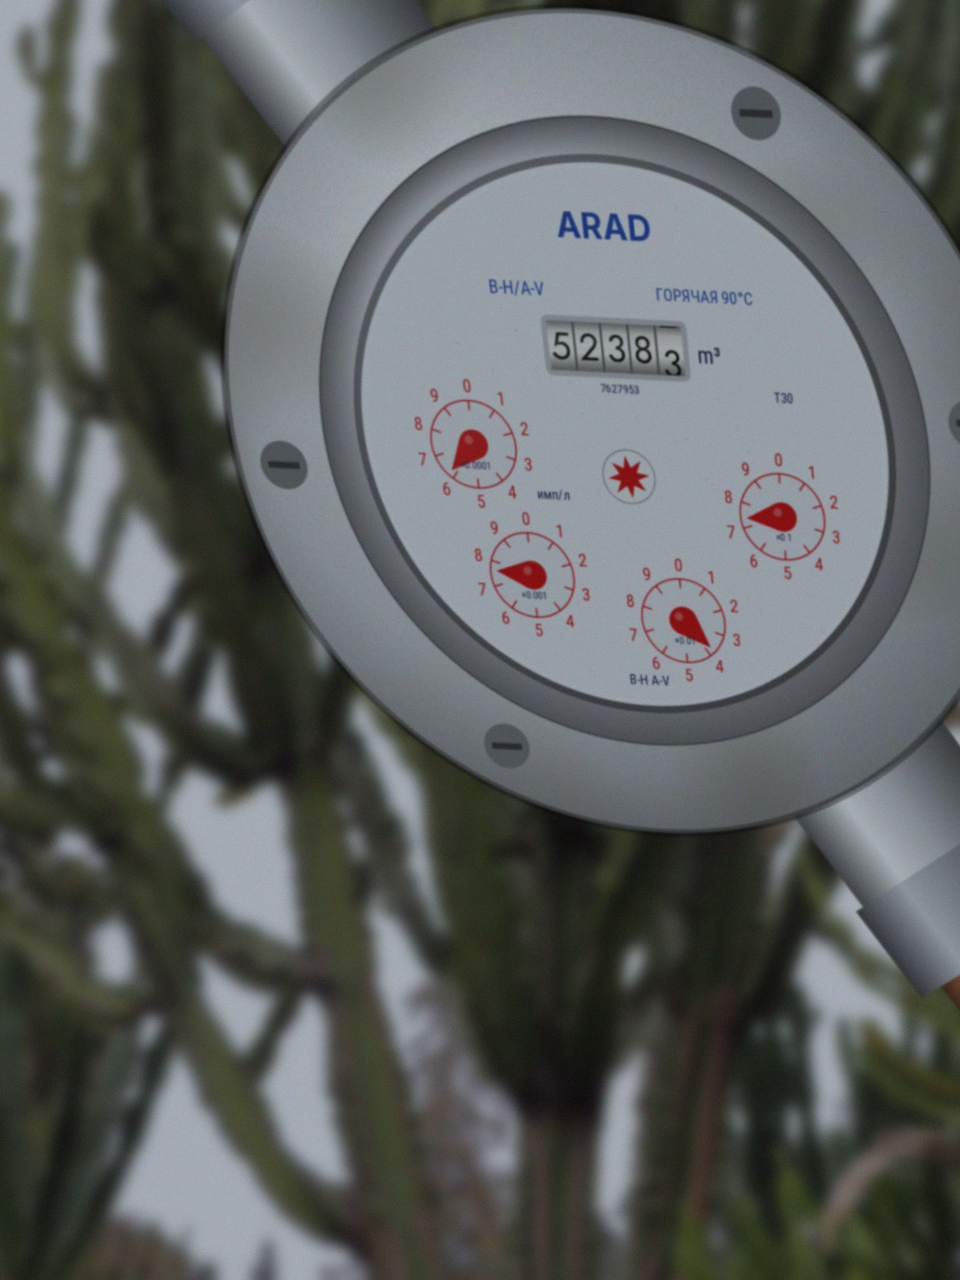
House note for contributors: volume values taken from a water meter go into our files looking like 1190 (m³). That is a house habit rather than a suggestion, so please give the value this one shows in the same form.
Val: 52382.7376 (m³)
